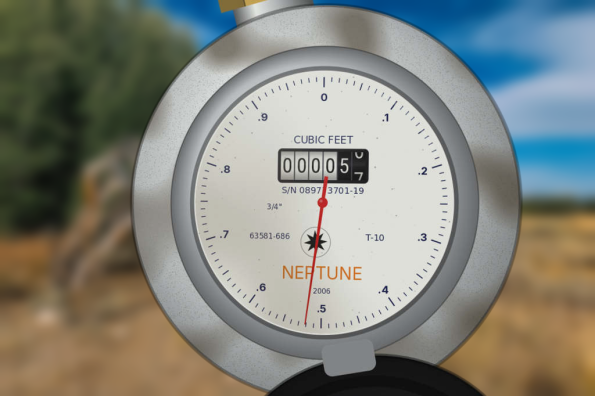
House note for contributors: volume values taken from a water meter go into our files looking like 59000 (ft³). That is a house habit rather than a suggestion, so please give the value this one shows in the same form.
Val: 56.52 (ft³)
